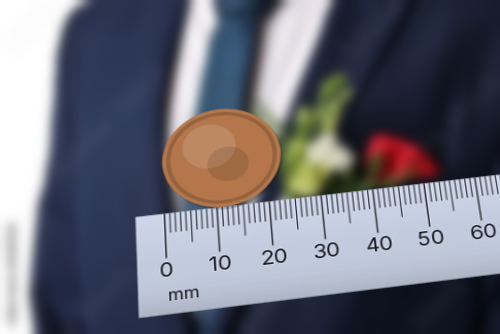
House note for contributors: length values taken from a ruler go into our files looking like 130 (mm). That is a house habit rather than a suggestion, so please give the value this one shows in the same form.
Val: 23 (mm)
